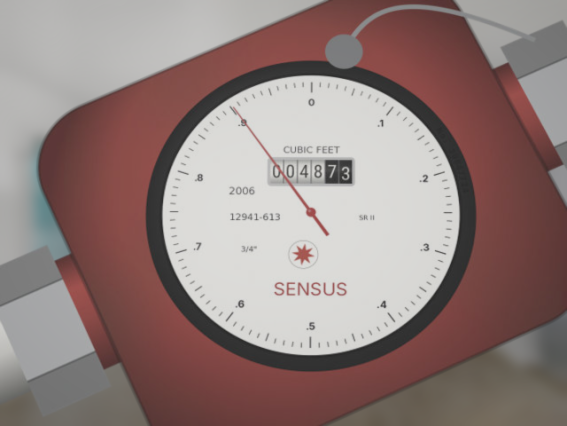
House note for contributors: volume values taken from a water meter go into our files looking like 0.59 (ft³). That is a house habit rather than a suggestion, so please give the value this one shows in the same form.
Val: 4872.90 (ft³)
